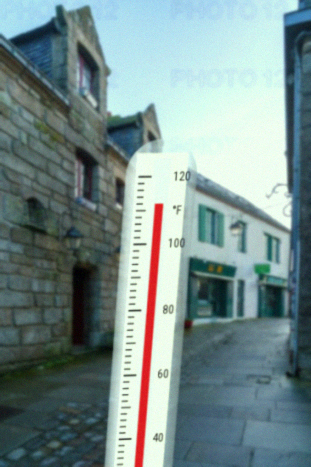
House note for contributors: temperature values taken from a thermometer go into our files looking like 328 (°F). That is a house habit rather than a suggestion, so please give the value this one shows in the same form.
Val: 112 (°F)
